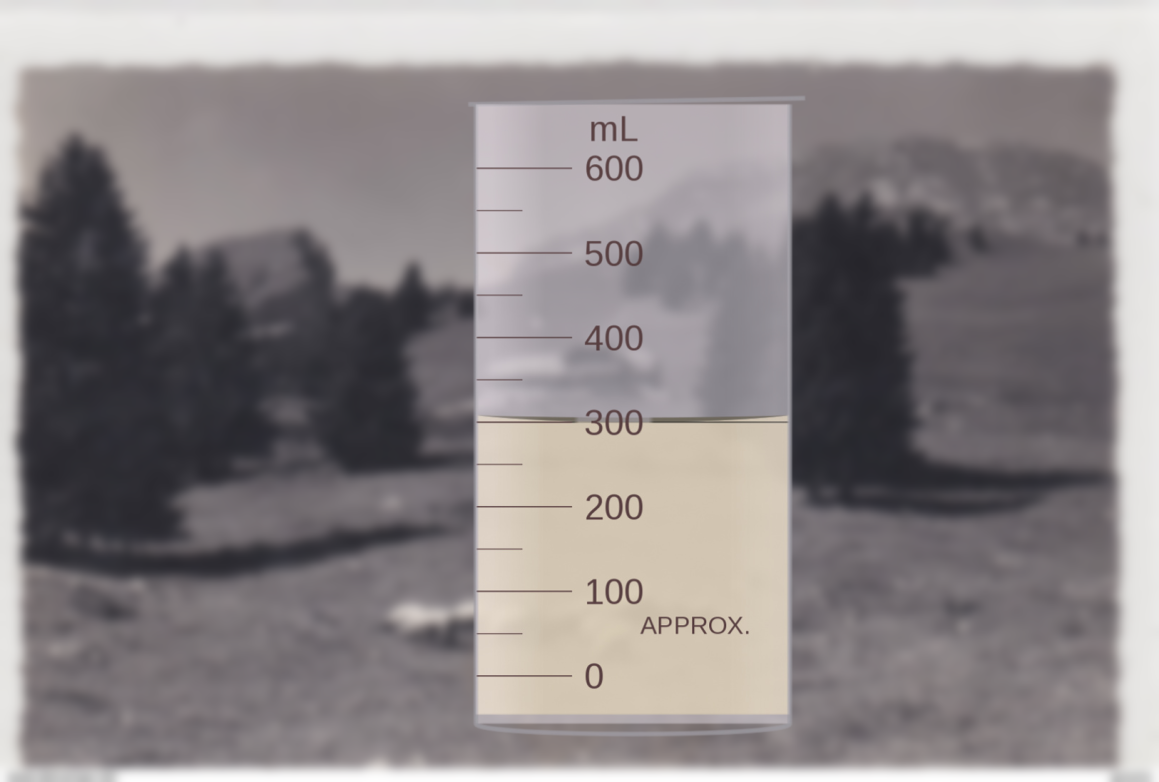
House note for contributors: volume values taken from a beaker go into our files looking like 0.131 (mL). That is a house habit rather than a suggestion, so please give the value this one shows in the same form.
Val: 300 (mL)
